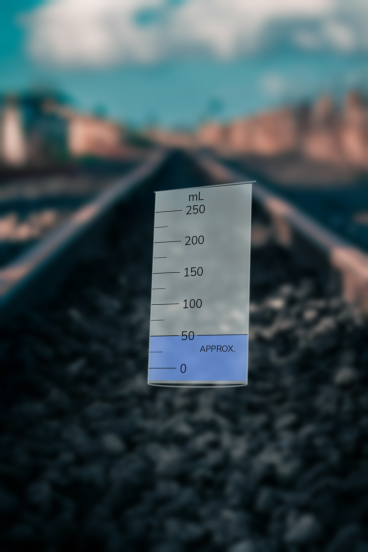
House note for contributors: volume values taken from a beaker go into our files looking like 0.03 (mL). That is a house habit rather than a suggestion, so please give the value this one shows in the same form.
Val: 50 (mL)
